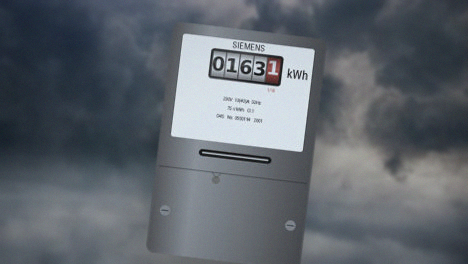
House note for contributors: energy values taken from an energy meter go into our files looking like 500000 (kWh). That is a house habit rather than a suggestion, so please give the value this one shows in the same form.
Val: 163.1 (kWh)
